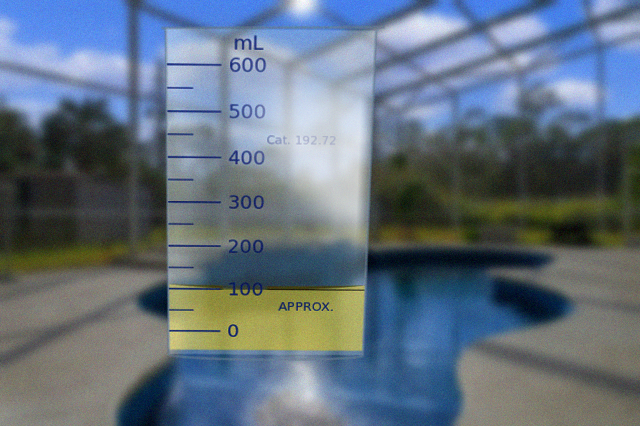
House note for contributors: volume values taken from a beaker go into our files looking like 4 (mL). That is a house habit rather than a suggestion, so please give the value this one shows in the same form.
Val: 100 (mL)
